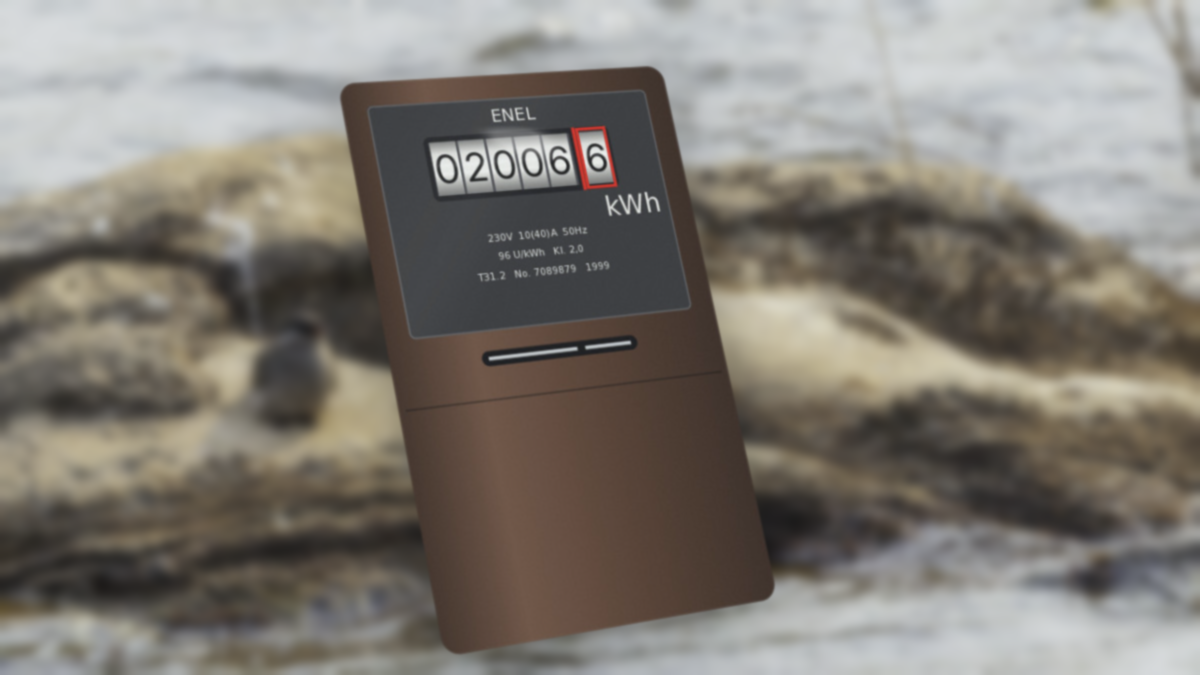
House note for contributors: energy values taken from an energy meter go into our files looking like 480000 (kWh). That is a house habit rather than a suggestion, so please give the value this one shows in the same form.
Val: 2006.6 (kWh)
